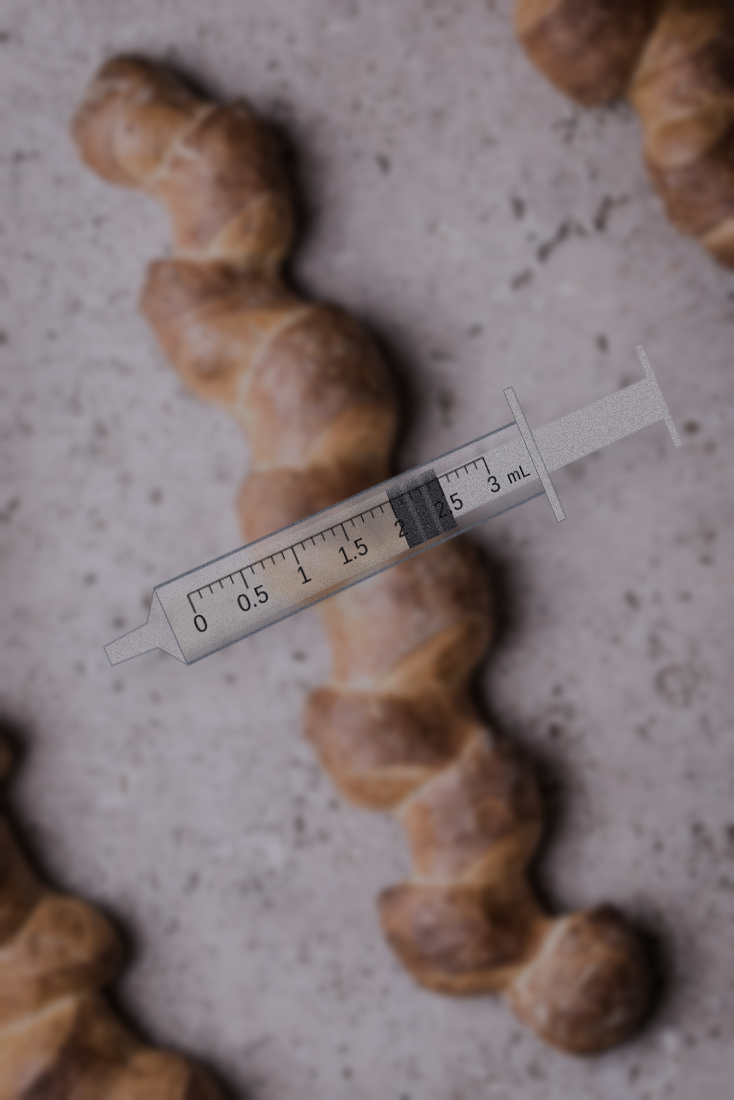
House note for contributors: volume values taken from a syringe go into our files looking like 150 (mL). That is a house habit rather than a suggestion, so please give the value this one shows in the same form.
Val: 2 (mL)
